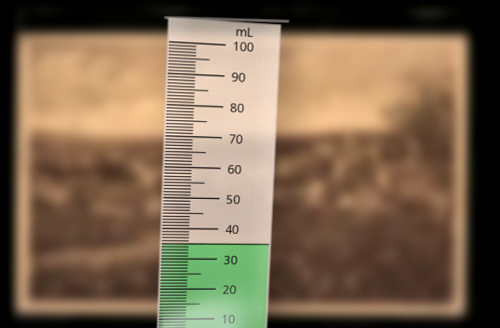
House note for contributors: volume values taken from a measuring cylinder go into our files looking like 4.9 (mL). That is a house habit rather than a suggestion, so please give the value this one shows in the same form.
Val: 35 (mL)
